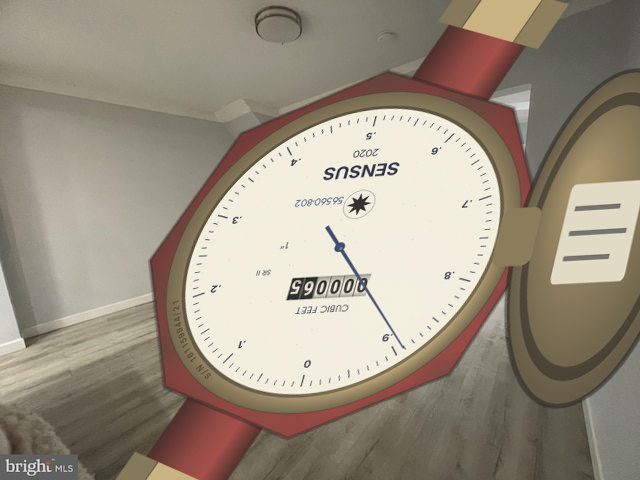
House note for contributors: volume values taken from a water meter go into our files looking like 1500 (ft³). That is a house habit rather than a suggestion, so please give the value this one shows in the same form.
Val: 64.89 (ft³)
